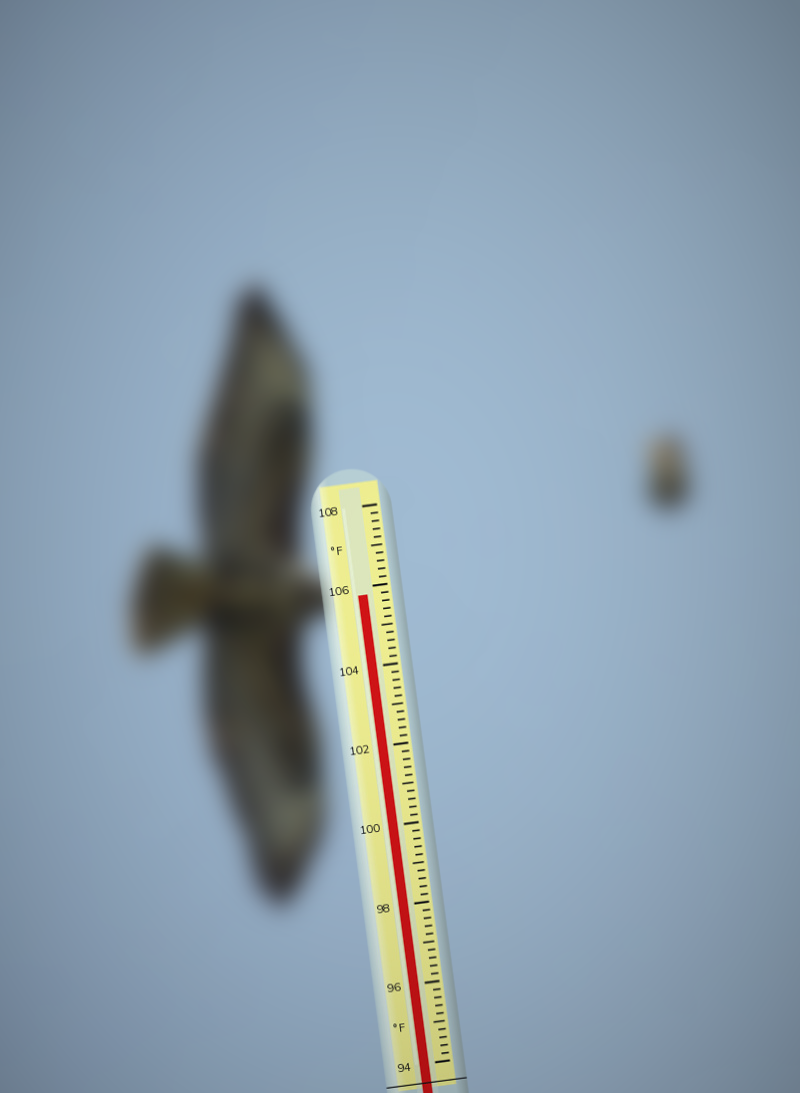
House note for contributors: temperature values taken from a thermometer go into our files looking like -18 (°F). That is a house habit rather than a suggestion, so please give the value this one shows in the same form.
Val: 105.8 (°F)
